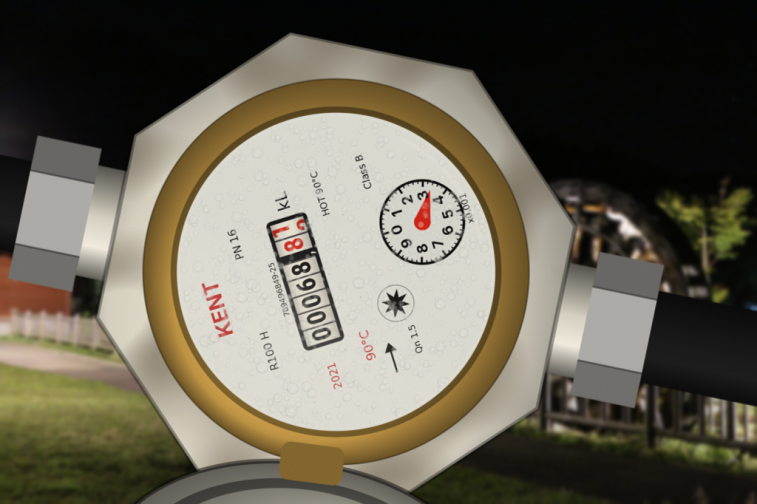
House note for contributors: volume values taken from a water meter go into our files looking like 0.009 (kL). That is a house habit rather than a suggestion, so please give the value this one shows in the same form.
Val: 68.813 (kL)
